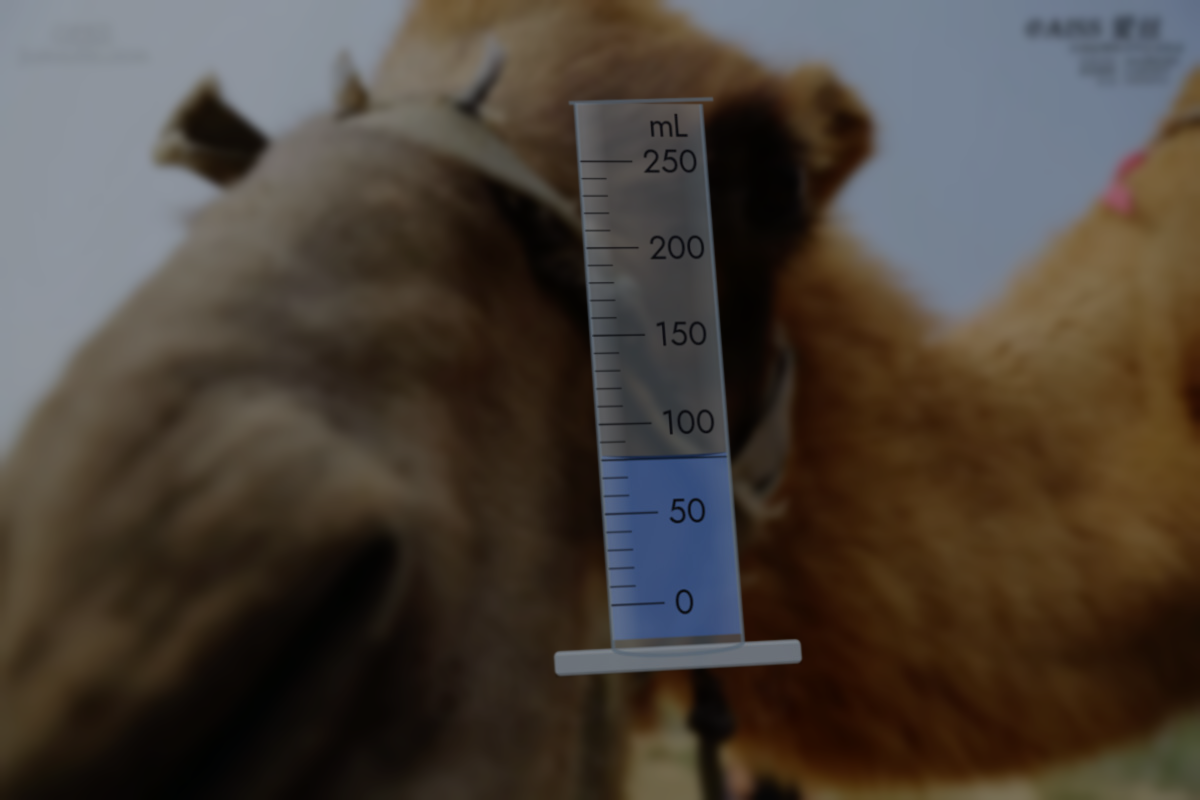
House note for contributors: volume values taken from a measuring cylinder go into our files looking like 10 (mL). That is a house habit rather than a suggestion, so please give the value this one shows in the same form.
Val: 80 (mL)
